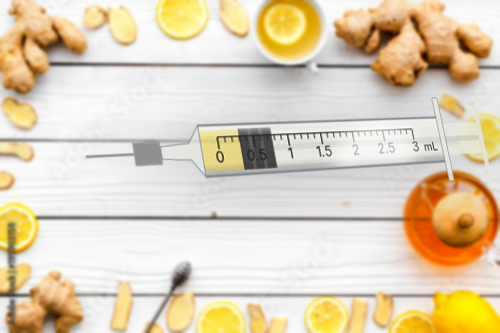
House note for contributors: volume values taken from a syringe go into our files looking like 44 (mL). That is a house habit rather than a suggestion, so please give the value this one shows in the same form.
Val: 0.3 (mL)
